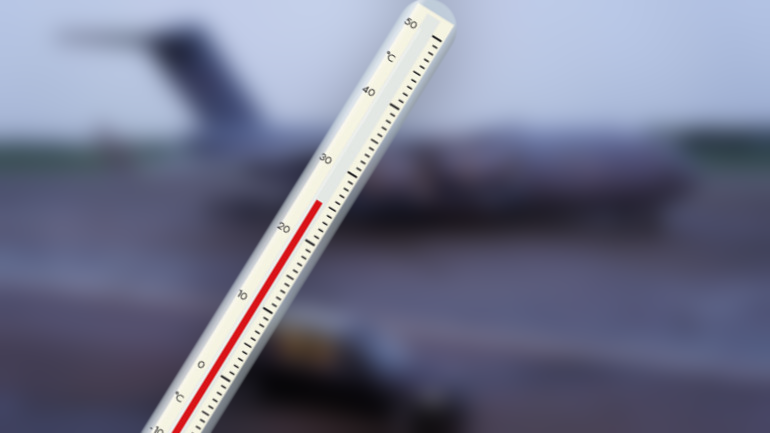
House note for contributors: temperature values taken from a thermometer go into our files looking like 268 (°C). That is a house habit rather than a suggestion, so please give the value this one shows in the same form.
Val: 25 (°C)
